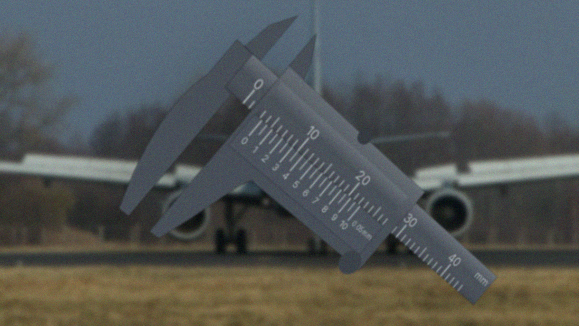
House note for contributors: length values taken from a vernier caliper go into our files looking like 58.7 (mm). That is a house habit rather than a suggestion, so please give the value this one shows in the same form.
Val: 3.4 (mm)
